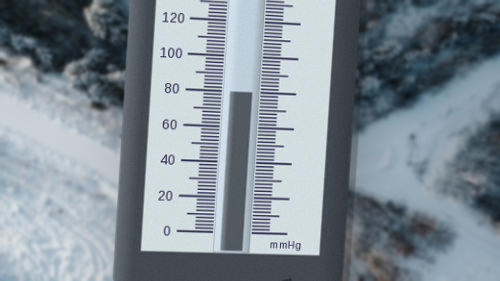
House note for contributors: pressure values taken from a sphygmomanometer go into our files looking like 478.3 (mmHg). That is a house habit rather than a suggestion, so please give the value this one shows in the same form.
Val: 80 (mmHg)
